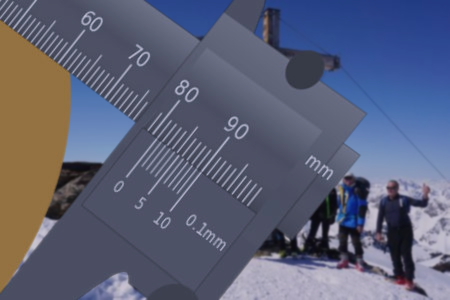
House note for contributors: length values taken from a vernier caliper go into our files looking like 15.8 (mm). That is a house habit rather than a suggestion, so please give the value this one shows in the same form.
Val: 81.0 (mm)
